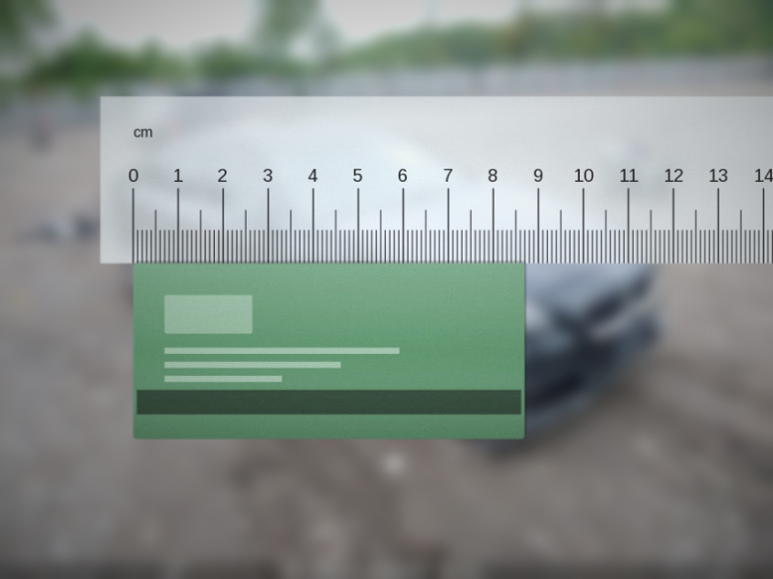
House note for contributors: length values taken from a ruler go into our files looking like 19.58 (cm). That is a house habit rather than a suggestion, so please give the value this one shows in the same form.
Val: 8.7 (cm)
